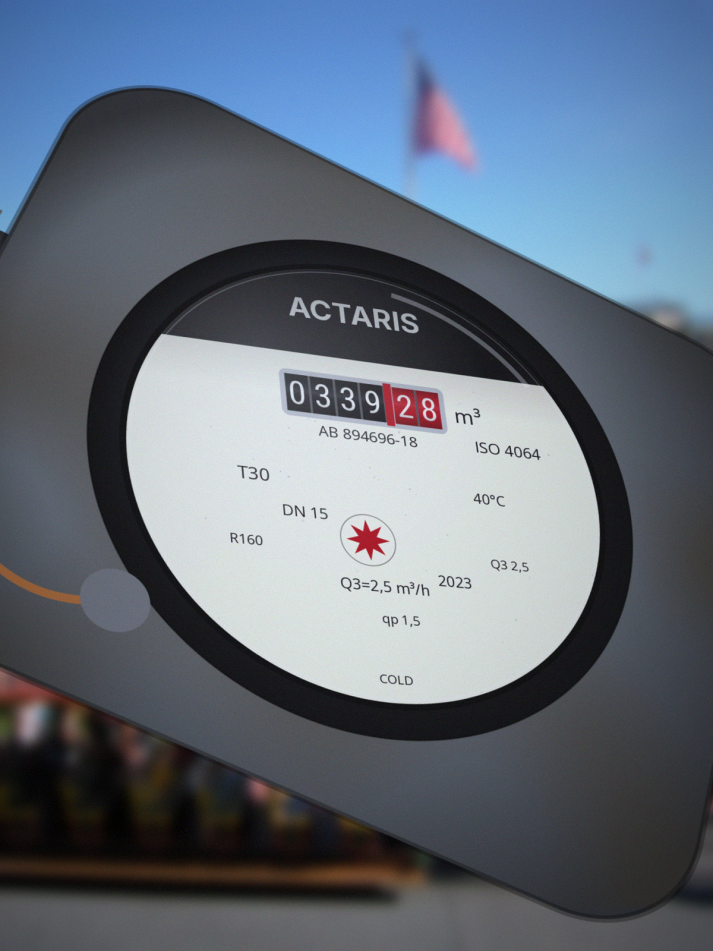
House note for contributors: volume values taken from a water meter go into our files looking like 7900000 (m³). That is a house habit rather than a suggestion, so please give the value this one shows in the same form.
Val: 339.28 (m³)
